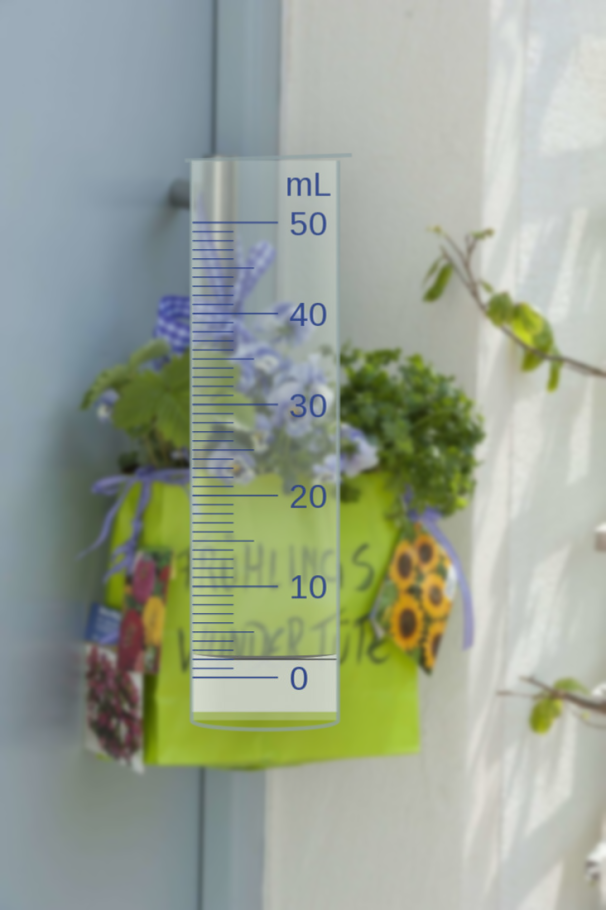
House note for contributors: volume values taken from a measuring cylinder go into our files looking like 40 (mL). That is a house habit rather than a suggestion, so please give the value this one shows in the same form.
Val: 2 (mL)
